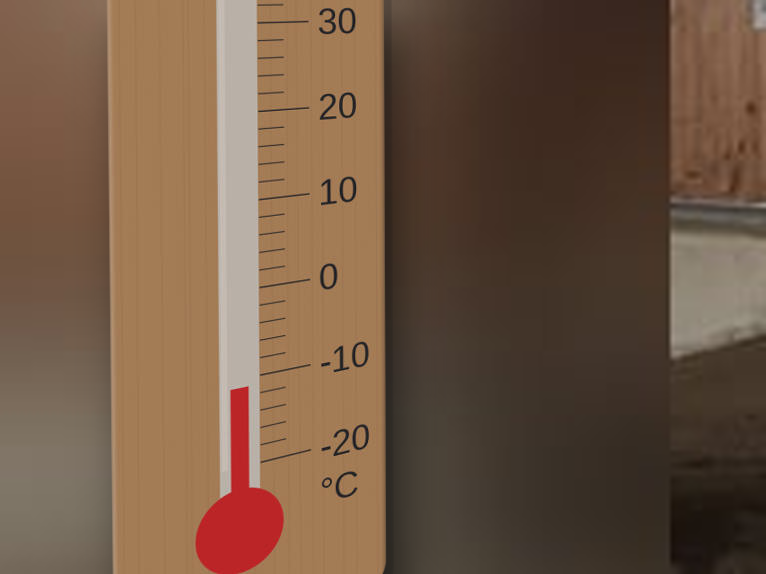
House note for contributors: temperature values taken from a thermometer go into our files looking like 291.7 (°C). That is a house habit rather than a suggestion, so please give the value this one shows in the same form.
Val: -11 (°C)
